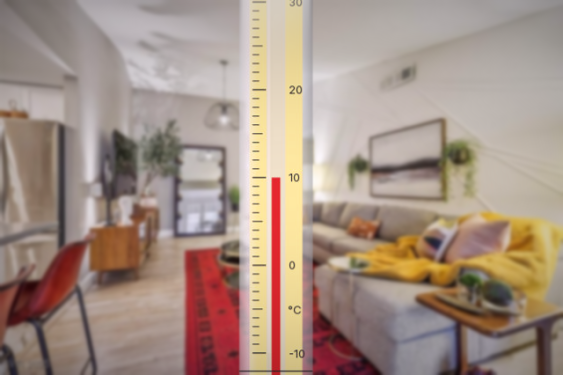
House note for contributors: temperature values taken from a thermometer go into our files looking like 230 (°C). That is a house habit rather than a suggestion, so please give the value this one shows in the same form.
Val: 10 (°C)
